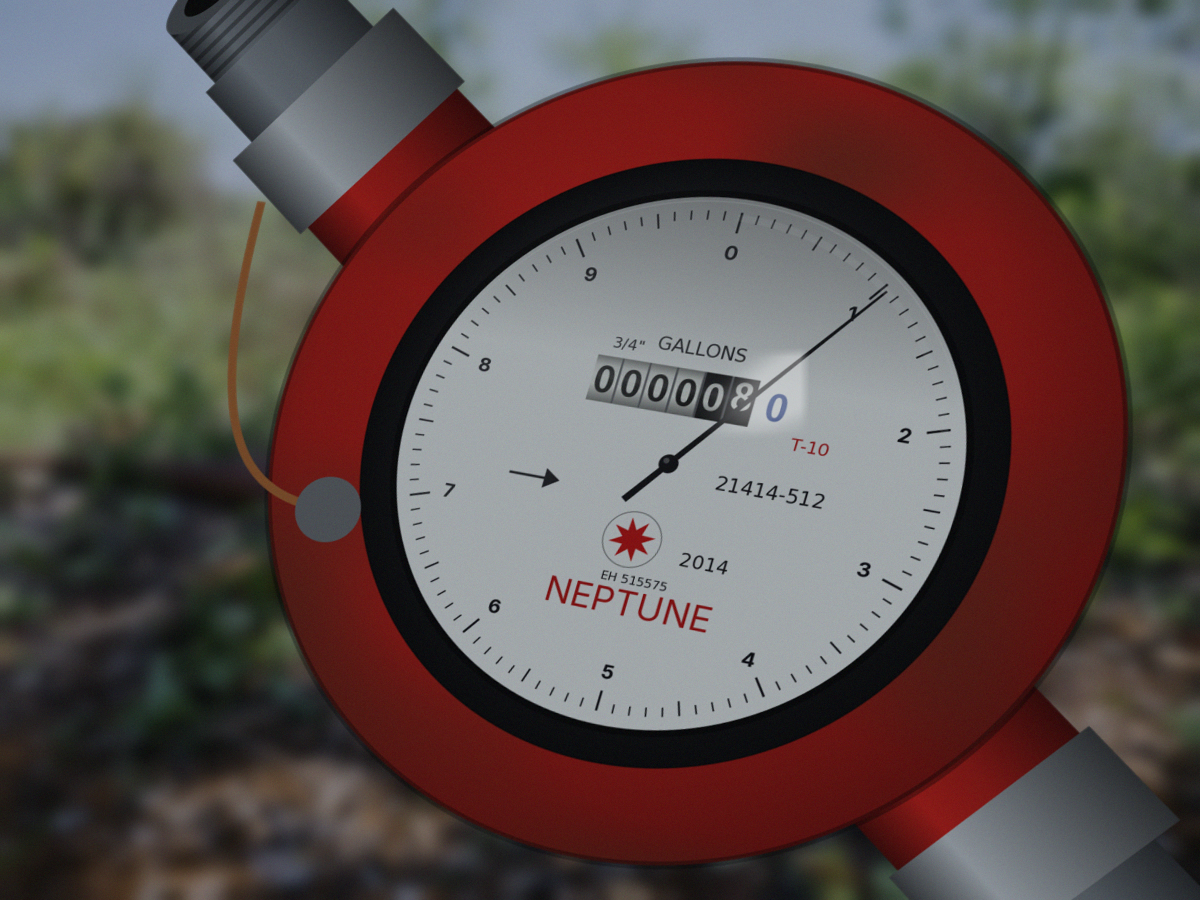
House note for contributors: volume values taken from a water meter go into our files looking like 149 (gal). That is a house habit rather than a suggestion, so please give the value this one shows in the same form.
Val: 81.0 (gal)
